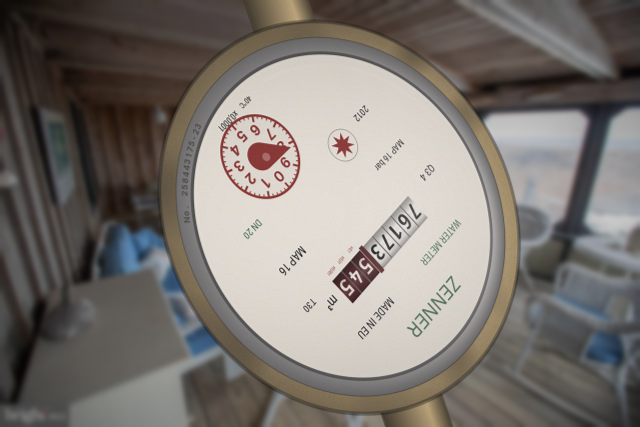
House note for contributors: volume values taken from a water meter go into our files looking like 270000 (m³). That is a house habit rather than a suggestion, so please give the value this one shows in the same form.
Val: 76173.5458 (m³)
